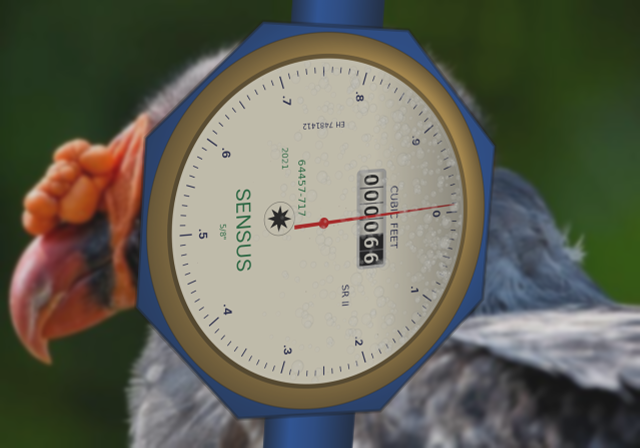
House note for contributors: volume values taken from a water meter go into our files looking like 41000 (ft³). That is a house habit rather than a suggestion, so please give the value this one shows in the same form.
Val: 65.99 (ft³)
